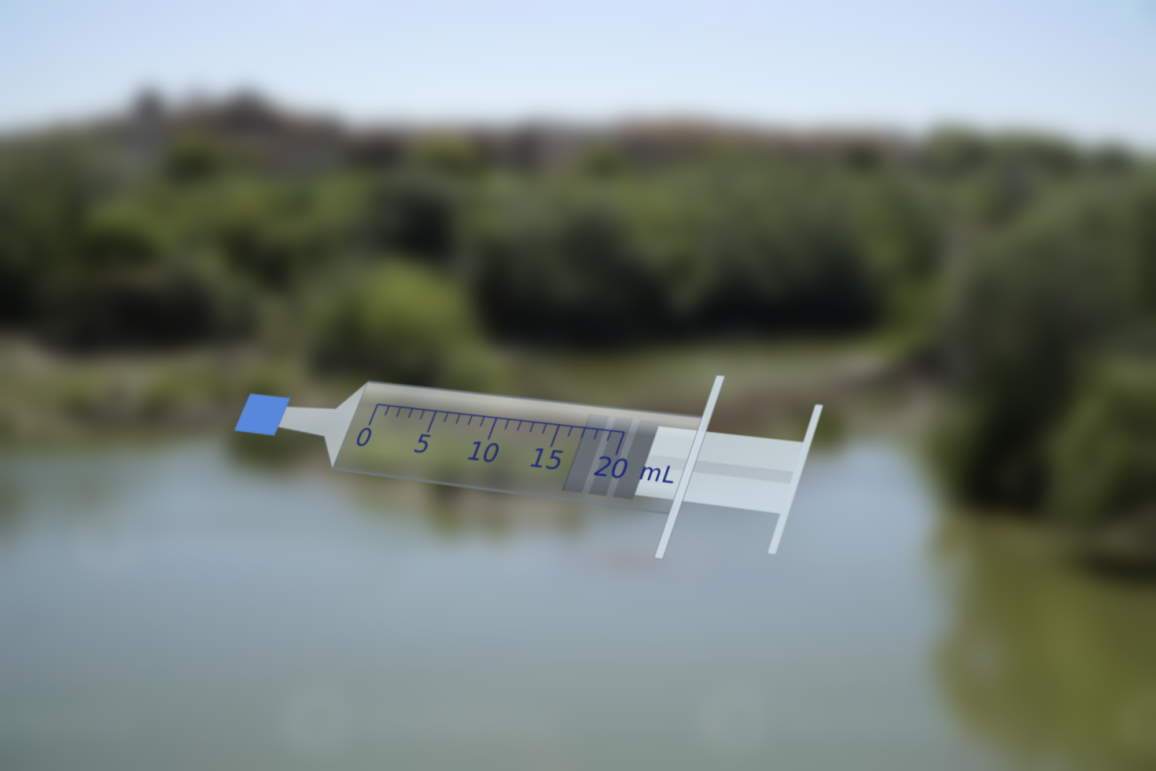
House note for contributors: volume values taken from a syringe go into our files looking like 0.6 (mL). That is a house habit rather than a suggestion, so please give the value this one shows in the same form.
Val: 17 (mL)
